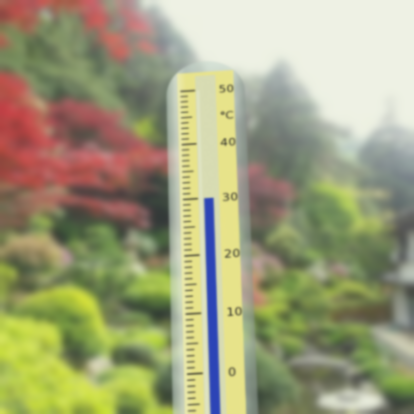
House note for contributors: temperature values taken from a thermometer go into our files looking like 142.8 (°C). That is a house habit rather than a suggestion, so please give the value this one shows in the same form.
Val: 30 (°C)
